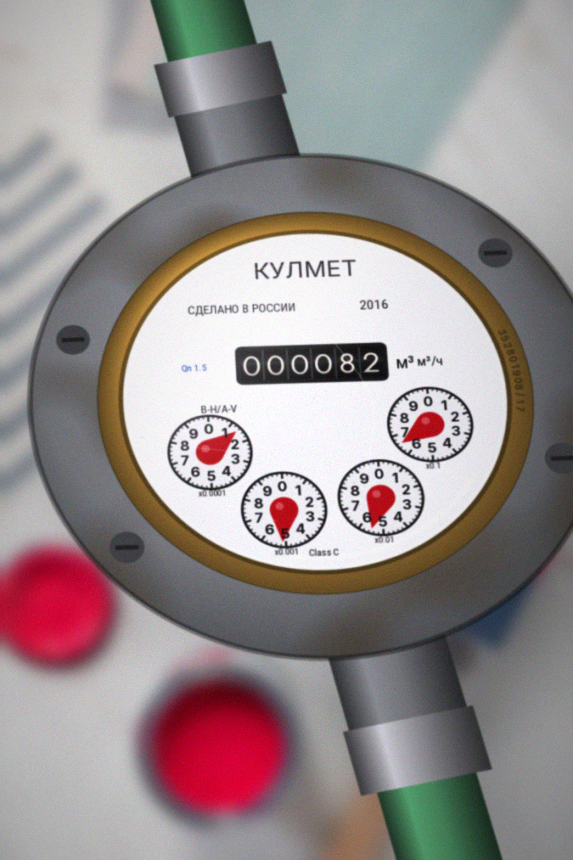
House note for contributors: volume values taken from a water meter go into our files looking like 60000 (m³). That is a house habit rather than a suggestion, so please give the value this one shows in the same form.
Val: 82.6551 (m³)
